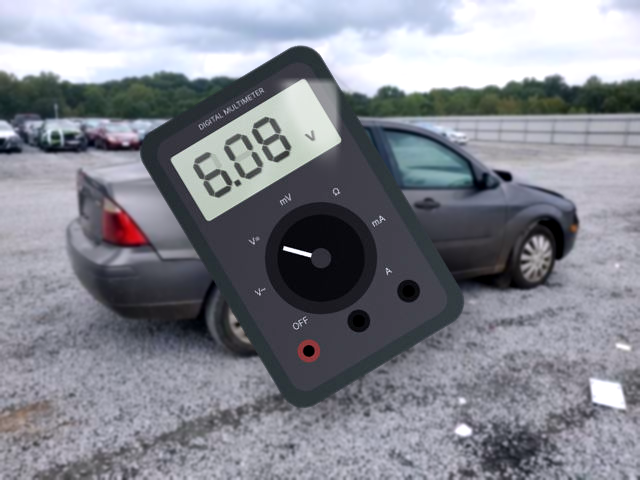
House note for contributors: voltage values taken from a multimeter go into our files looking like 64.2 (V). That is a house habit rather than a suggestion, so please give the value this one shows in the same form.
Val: 6.08 (V)
